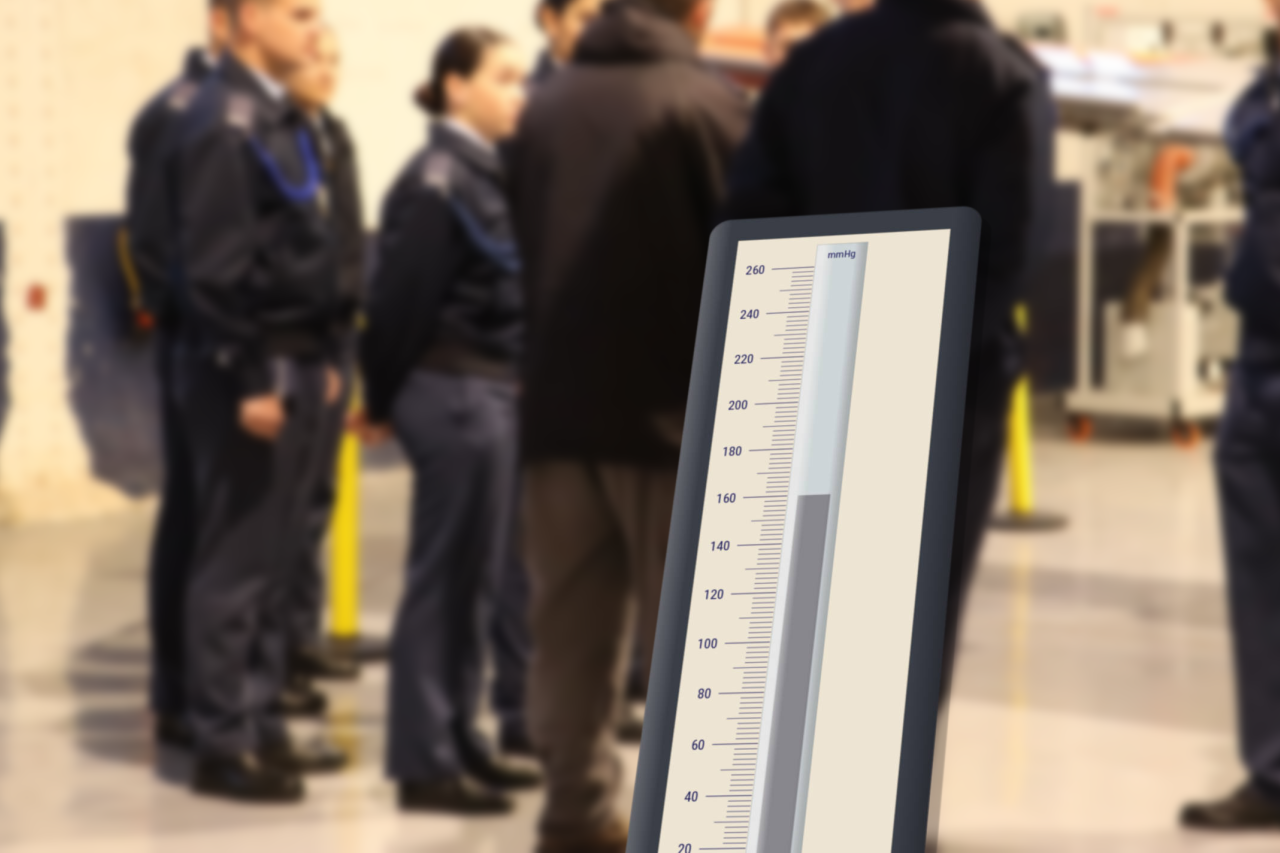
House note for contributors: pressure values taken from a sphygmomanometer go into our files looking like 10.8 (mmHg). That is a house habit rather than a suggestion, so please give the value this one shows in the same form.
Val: 160 (mmHg)
